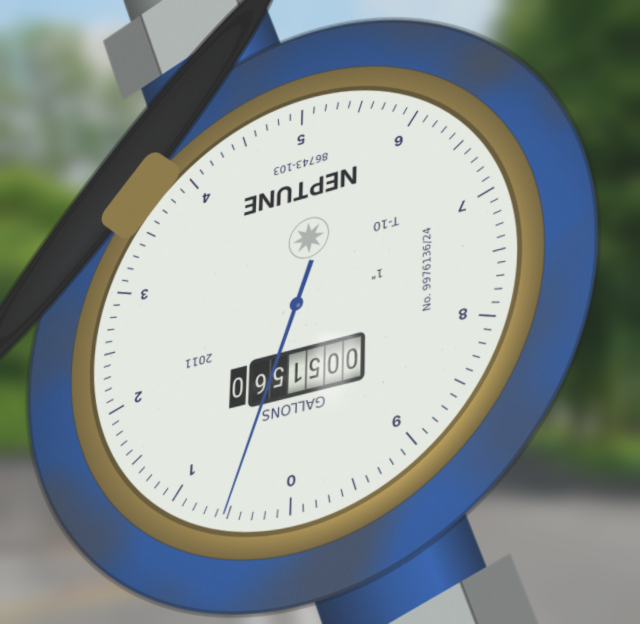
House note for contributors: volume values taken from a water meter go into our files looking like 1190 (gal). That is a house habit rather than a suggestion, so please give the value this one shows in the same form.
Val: 51560.5 (gal)
